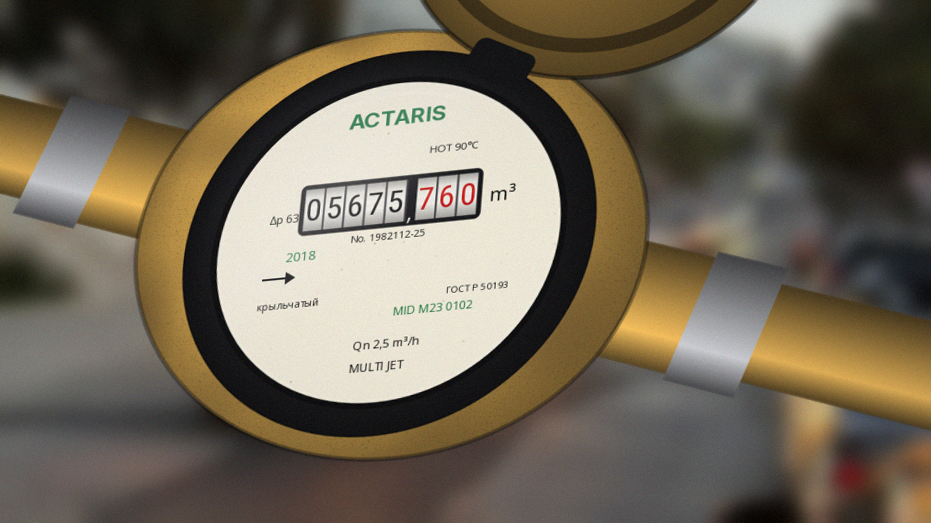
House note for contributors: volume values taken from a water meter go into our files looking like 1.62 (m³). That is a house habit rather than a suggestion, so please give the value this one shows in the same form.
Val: 5675.760 (m³)
